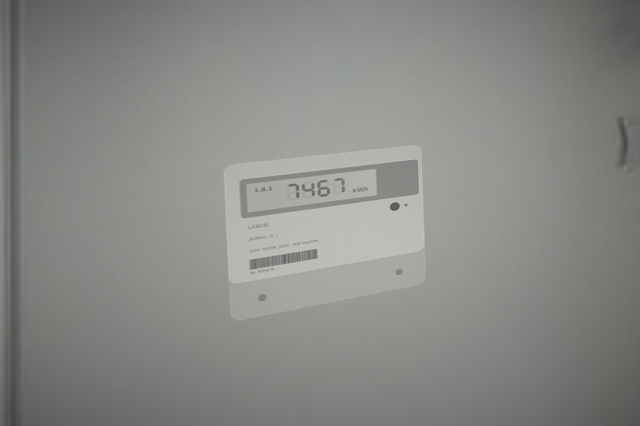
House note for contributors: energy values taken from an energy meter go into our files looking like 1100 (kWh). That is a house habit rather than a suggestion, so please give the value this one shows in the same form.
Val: 7467 (kWh)
